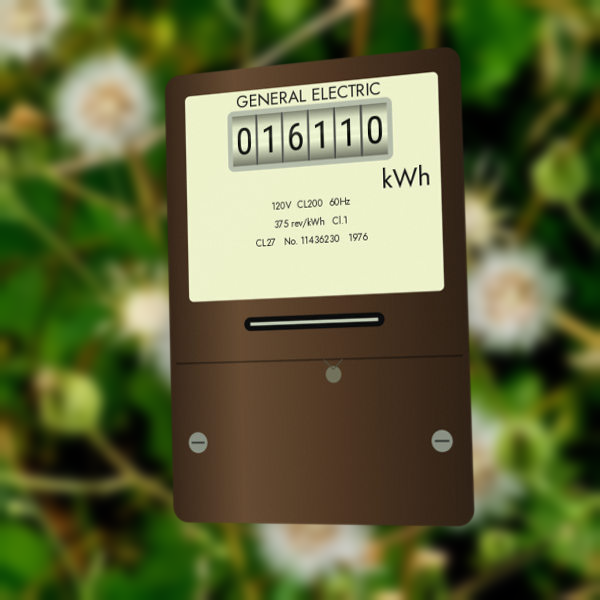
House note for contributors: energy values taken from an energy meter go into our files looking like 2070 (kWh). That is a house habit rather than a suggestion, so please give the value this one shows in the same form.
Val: 16110 (kWh)
